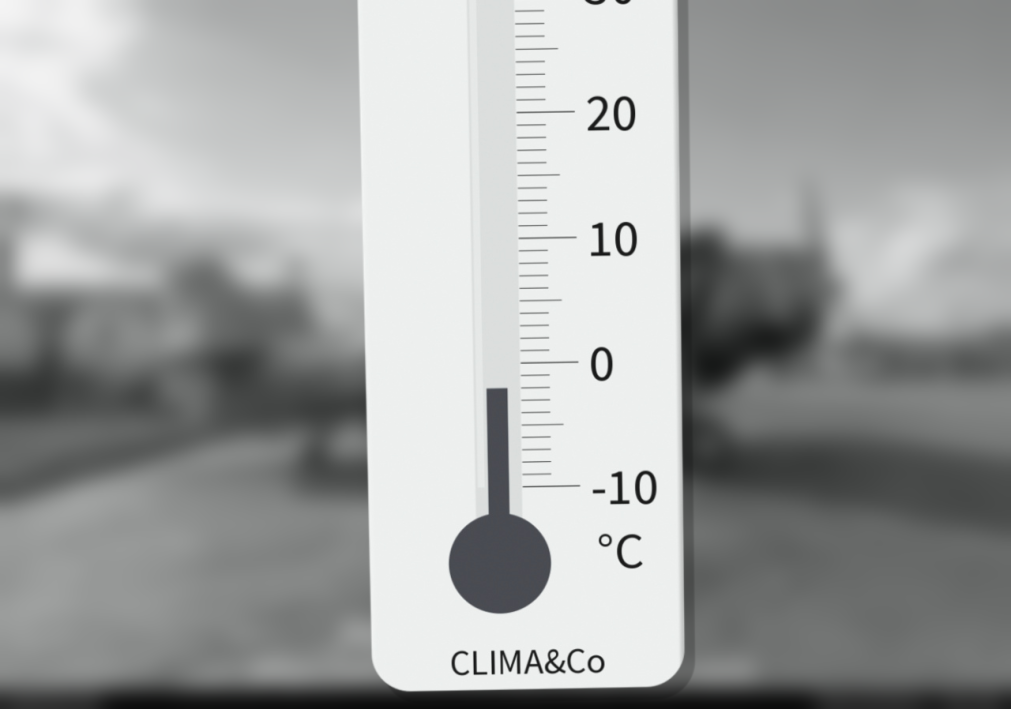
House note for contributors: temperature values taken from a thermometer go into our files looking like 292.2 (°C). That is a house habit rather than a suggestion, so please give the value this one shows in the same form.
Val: -2 (°C)
